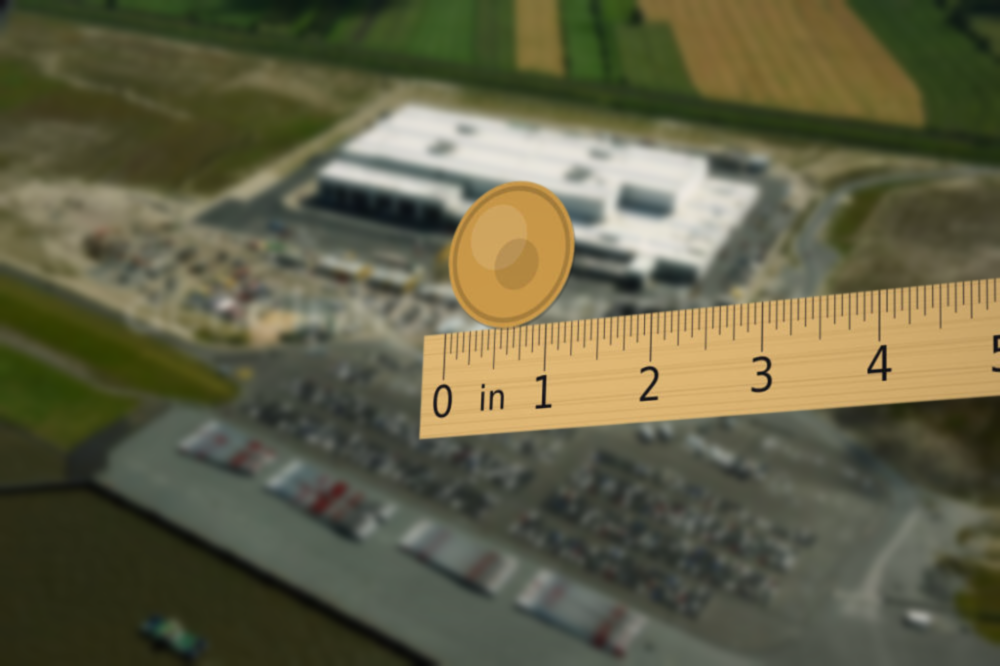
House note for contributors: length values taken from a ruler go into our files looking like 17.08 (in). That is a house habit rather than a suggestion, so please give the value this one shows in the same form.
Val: 1.25 (in)
